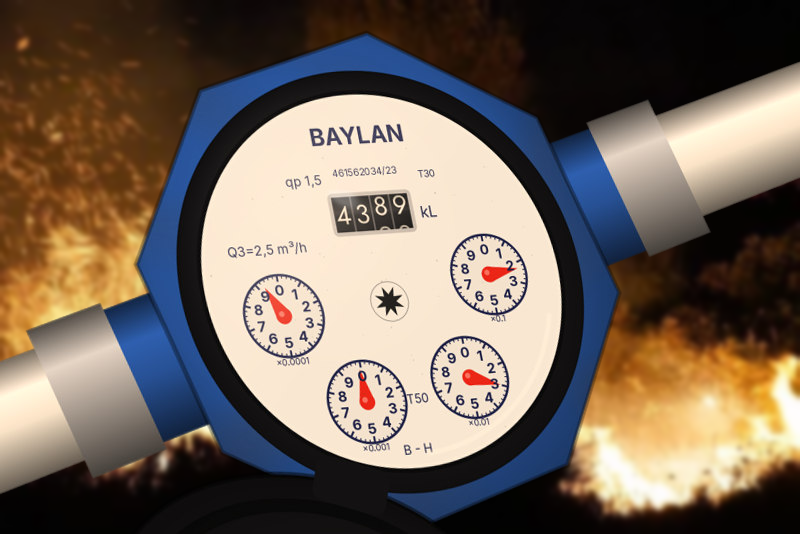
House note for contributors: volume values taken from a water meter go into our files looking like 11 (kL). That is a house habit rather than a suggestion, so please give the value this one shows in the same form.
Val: 4389.2299 (kL)
